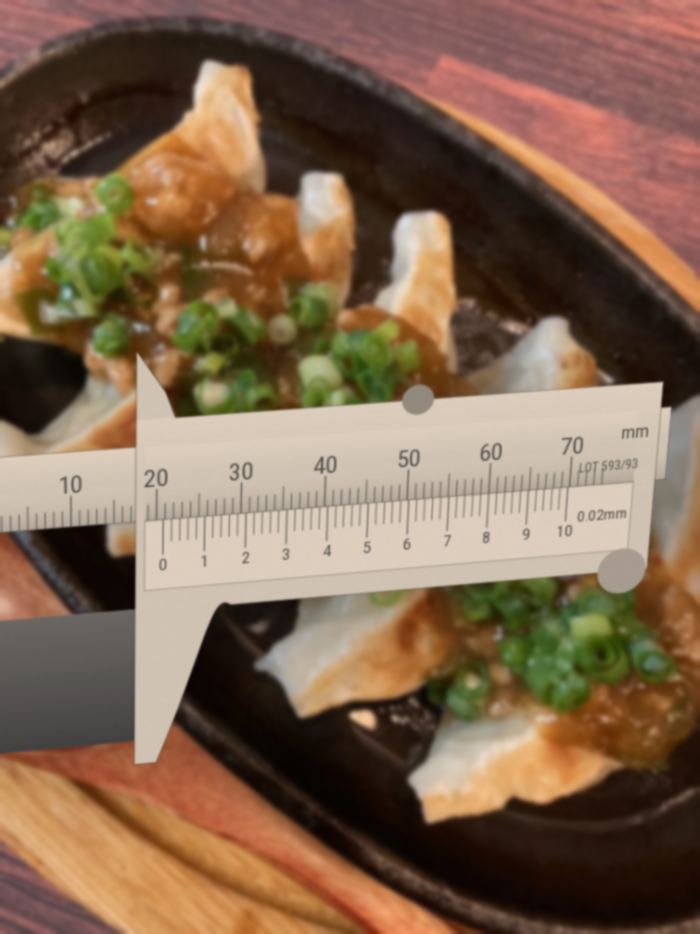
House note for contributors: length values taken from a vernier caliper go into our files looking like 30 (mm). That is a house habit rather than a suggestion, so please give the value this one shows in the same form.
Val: 20.8 (mm)
